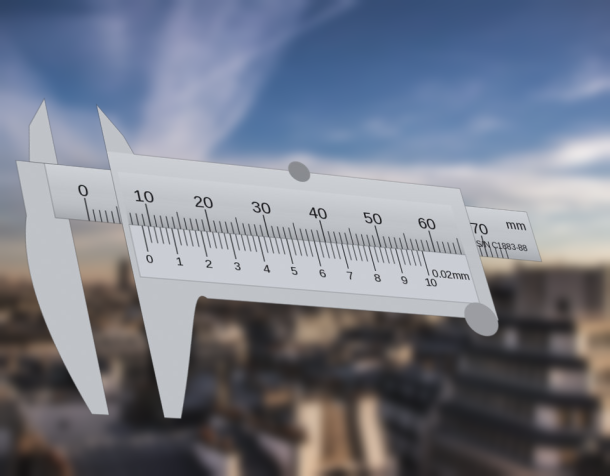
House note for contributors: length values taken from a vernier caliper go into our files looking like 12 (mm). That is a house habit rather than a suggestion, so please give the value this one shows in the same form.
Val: 8.6 (mm)
